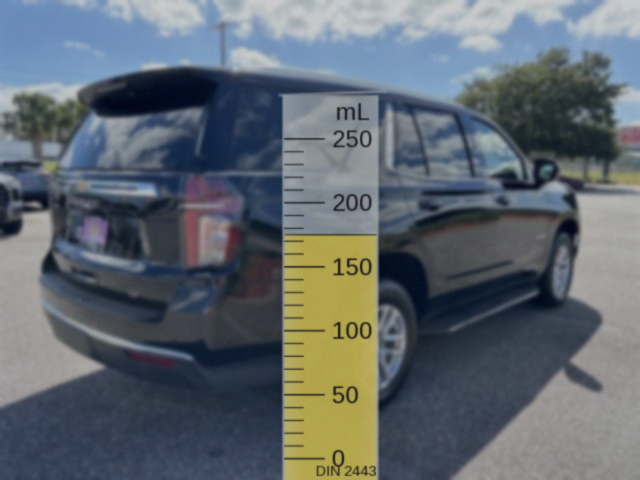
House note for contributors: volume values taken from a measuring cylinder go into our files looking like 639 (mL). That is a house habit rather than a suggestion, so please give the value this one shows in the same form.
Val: 175 (mL)
